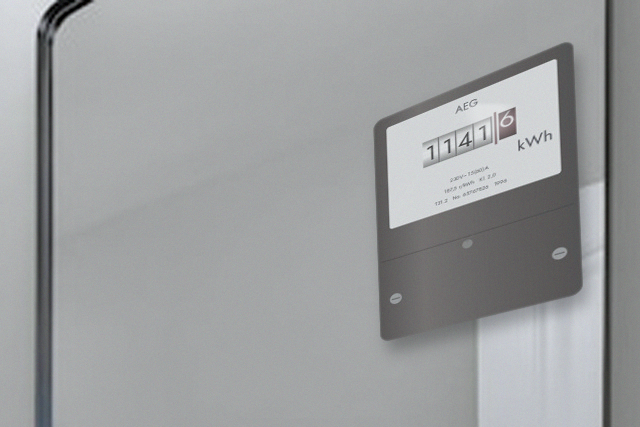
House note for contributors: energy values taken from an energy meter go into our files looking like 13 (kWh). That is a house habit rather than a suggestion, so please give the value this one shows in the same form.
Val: 1141.6 (kWh)
